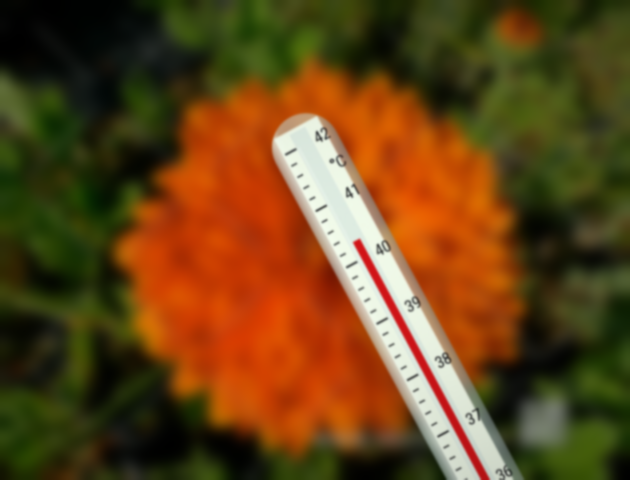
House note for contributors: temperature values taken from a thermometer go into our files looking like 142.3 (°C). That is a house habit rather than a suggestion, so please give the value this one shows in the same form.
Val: 40.3 (°C)
